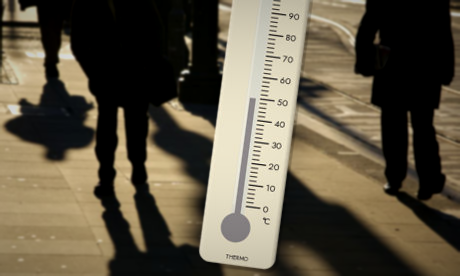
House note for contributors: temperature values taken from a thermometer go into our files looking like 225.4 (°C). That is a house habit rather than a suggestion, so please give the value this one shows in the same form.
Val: 50 (°C)
